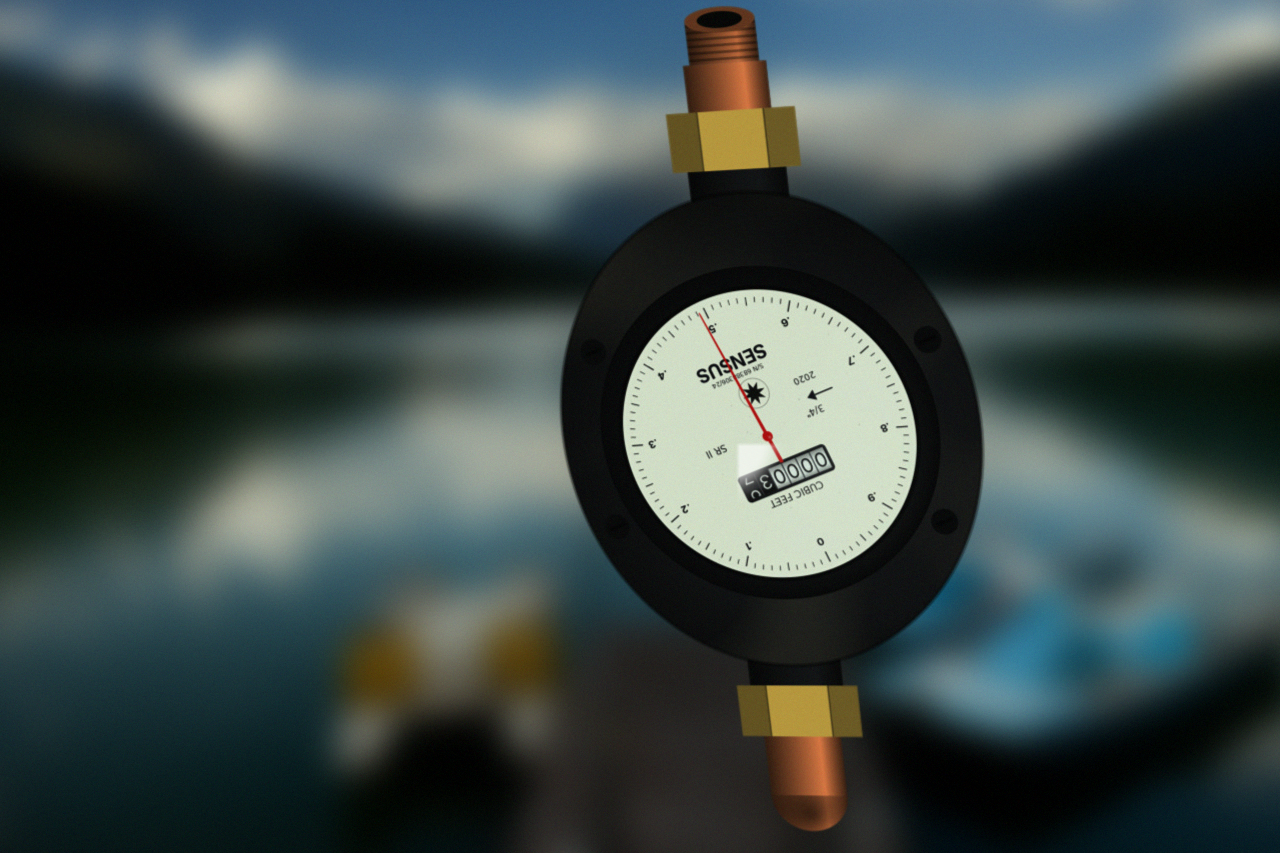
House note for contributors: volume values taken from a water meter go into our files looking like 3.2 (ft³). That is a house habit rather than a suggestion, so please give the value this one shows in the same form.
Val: 36.49 (ft³)
